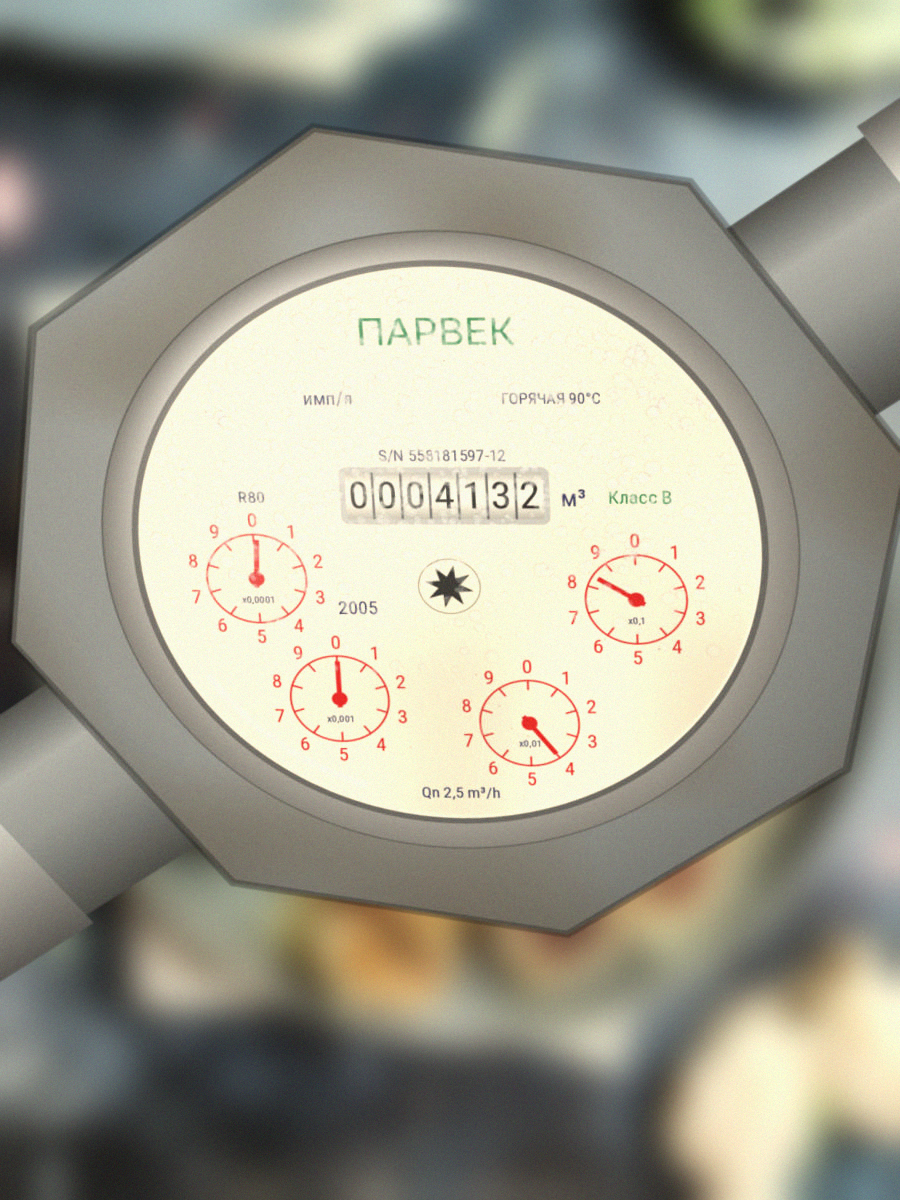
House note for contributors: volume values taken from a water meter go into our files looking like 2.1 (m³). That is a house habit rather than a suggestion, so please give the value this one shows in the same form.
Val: 4132.8400 (m³)
